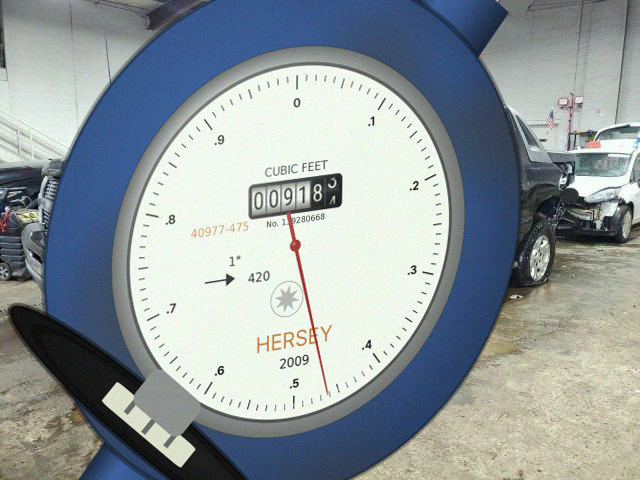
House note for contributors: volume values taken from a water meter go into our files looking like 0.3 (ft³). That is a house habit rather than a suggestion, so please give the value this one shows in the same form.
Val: 9183.46 (ft³)
